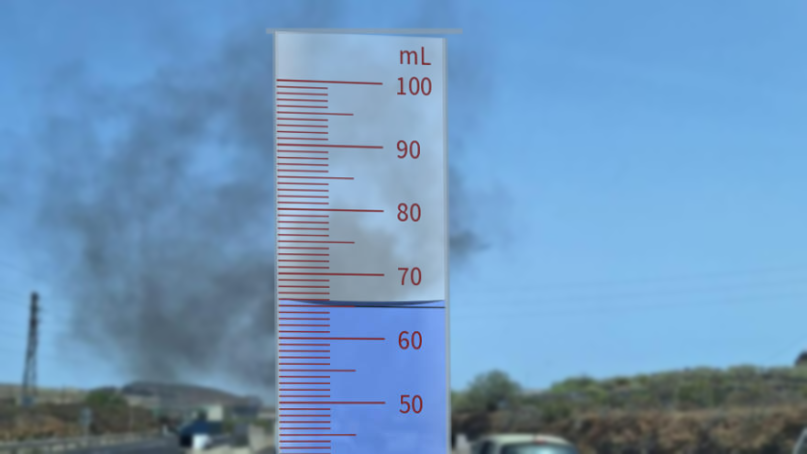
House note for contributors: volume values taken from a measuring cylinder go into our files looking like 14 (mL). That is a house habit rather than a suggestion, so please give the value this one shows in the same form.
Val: 65 (mL)
